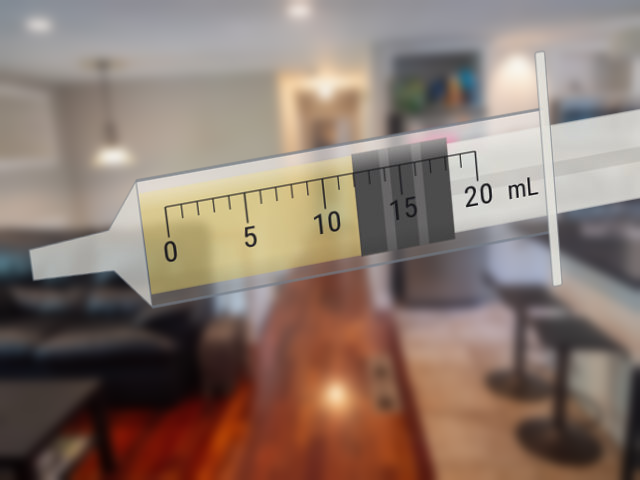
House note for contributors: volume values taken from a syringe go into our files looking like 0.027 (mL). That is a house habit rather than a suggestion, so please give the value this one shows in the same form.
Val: 12 (mL)
